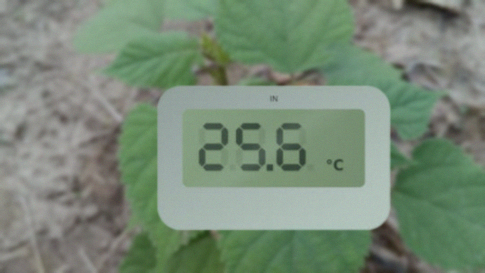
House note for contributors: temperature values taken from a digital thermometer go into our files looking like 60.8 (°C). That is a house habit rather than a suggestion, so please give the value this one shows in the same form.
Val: 25.6 (°C)
